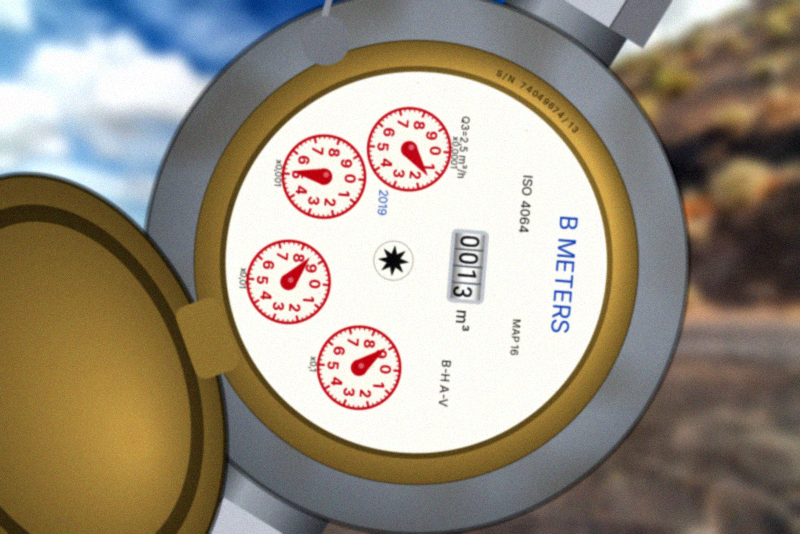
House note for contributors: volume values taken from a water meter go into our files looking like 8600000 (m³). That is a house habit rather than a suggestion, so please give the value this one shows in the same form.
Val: 12.8851 (m³)
